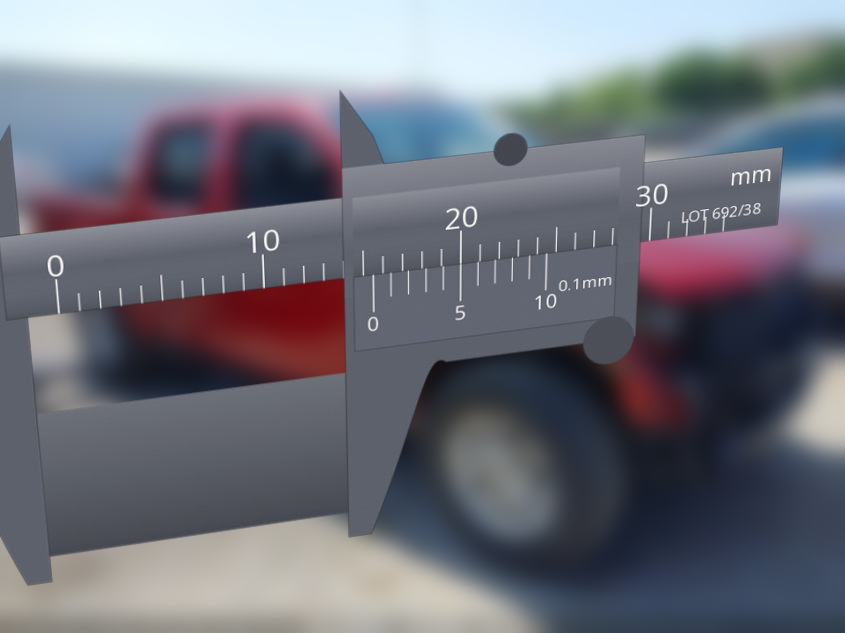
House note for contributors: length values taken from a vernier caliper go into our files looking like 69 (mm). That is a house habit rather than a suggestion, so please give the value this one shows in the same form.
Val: 15.5 (mm)
